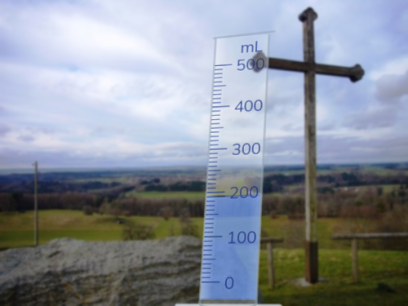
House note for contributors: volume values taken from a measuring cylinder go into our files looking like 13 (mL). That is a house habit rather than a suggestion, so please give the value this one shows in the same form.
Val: 190 (mL)
